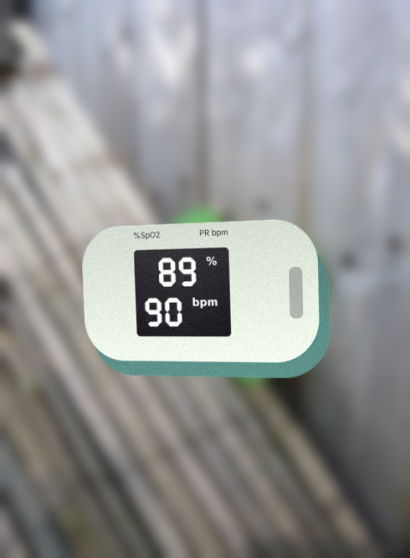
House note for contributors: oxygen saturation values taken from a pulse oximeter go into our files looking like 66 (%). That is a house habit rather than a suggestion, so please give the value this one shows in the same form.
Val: 89 (%)
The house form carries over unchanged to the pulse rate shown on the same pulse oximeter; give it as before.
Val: 90 (bpm)
